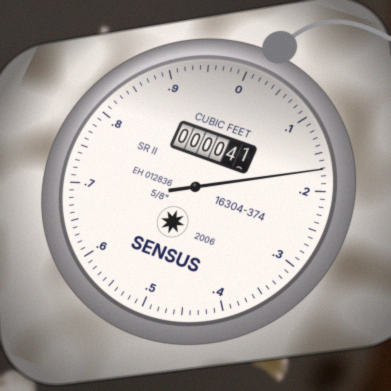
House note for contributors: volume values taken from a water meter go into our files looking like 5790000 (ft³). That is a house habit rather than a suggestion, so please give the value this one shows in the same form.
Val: 41.17 (ft³)
